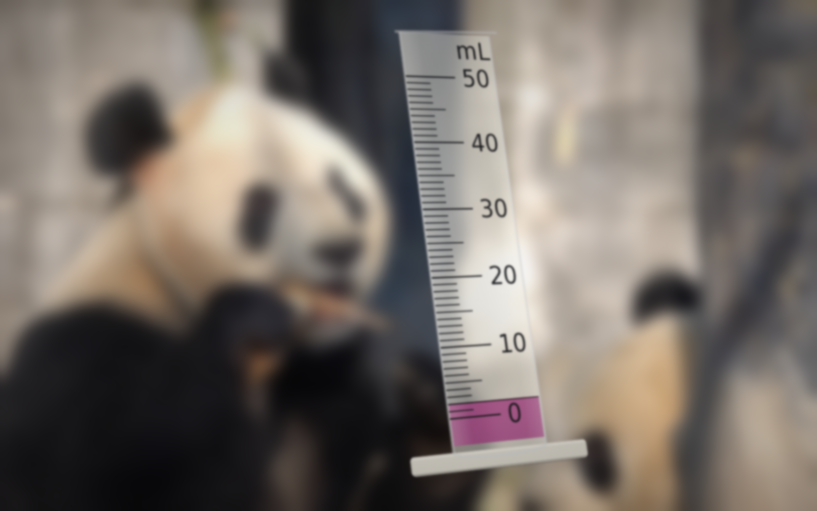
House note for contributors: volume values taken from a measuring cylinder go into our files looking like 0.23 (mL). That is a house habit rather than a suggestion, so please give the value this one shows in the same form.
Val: 2 (mL)
